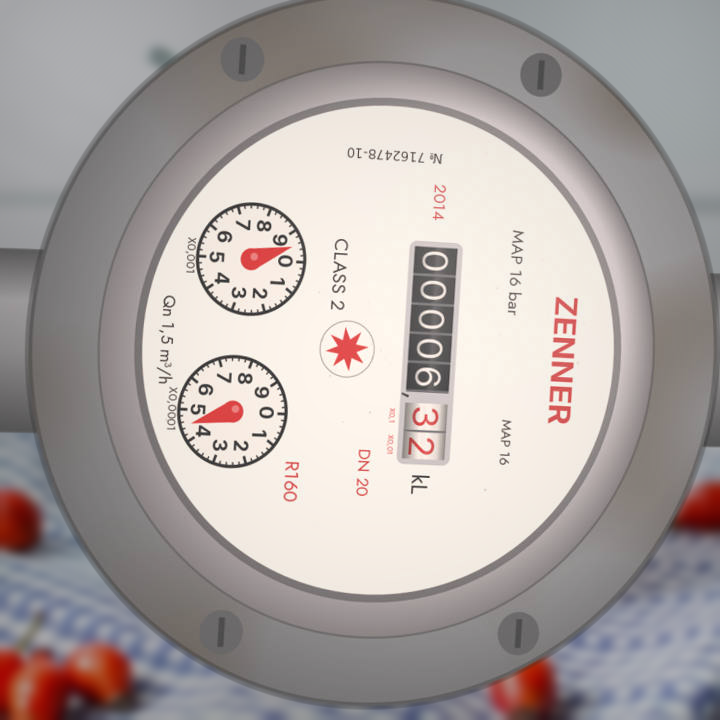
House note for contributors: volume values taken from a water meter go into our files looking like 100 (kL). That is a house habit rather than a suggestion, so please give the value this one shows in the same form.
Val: 6.3194 (kL)
